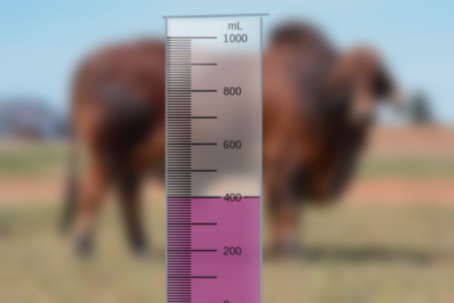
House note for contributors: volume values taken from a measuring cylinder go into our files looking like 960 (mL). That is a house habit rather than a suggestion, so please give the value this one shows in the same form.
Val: 400 (mL)
